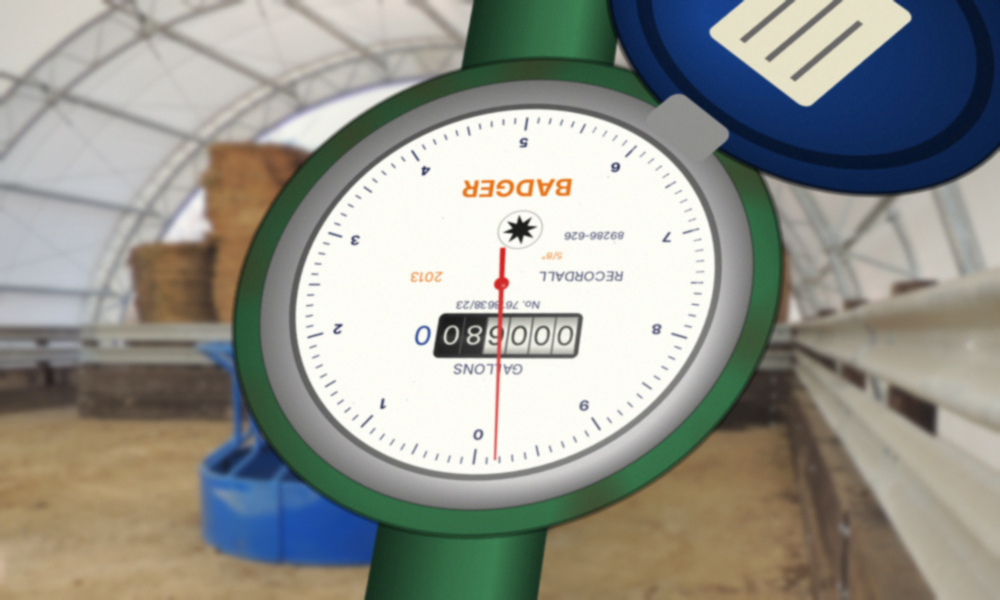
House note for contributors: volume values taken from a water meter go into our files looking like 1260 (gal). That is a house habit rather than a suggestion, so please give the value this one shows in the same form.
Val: 6799.8 (gal)
